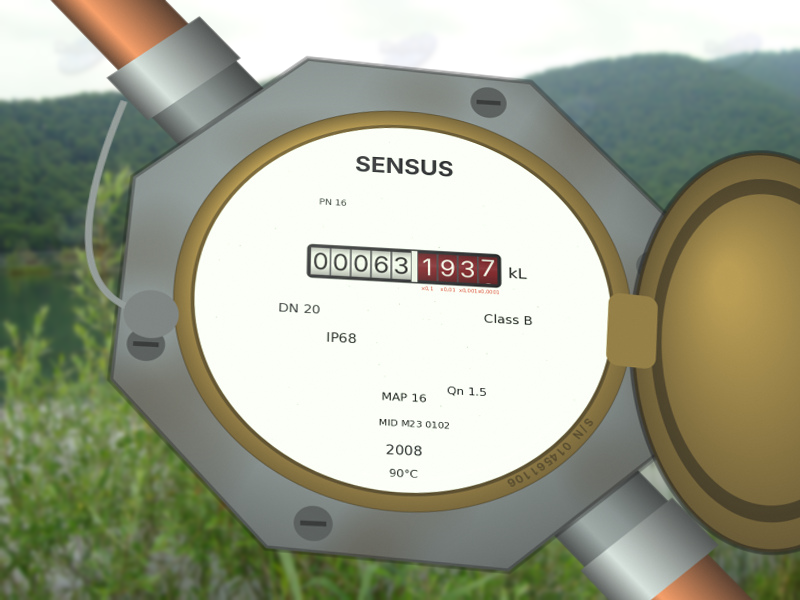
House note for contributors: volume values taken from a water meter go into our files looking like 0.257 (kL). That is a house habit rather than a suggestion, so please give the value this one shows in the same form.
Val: 63.1937 (kL)
